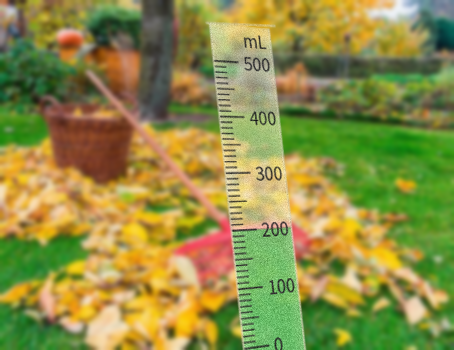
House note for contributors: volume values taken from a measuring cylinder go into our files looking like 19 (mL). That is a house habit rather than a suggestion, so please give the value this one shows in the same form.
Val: 200 (mL)
